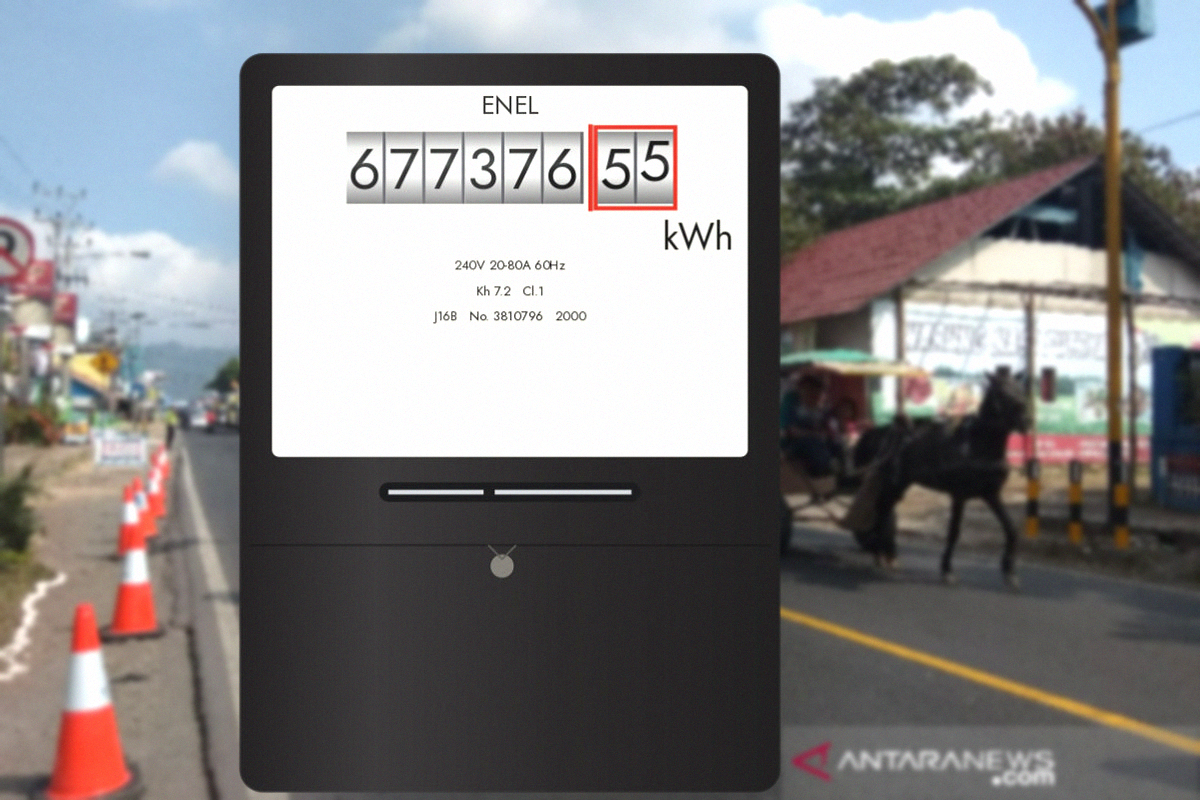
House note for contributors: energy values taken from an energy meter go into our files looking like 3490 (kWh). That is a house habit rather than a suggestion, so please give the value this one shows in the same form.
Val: 677376.55 (kWh)
